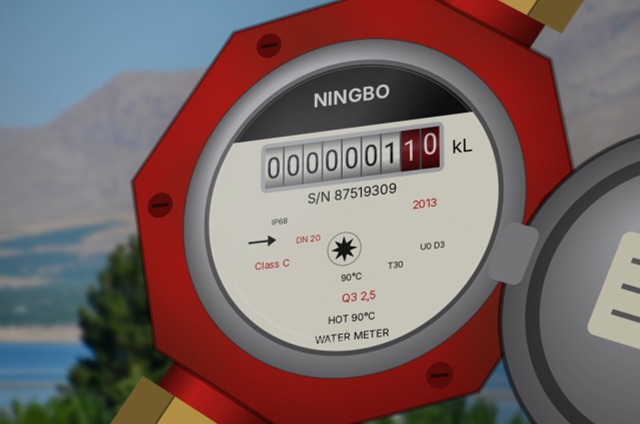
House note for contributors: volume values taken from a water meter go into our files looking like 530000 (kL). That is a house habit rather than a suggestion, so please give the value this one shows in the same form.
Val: 1.10 (kL)
